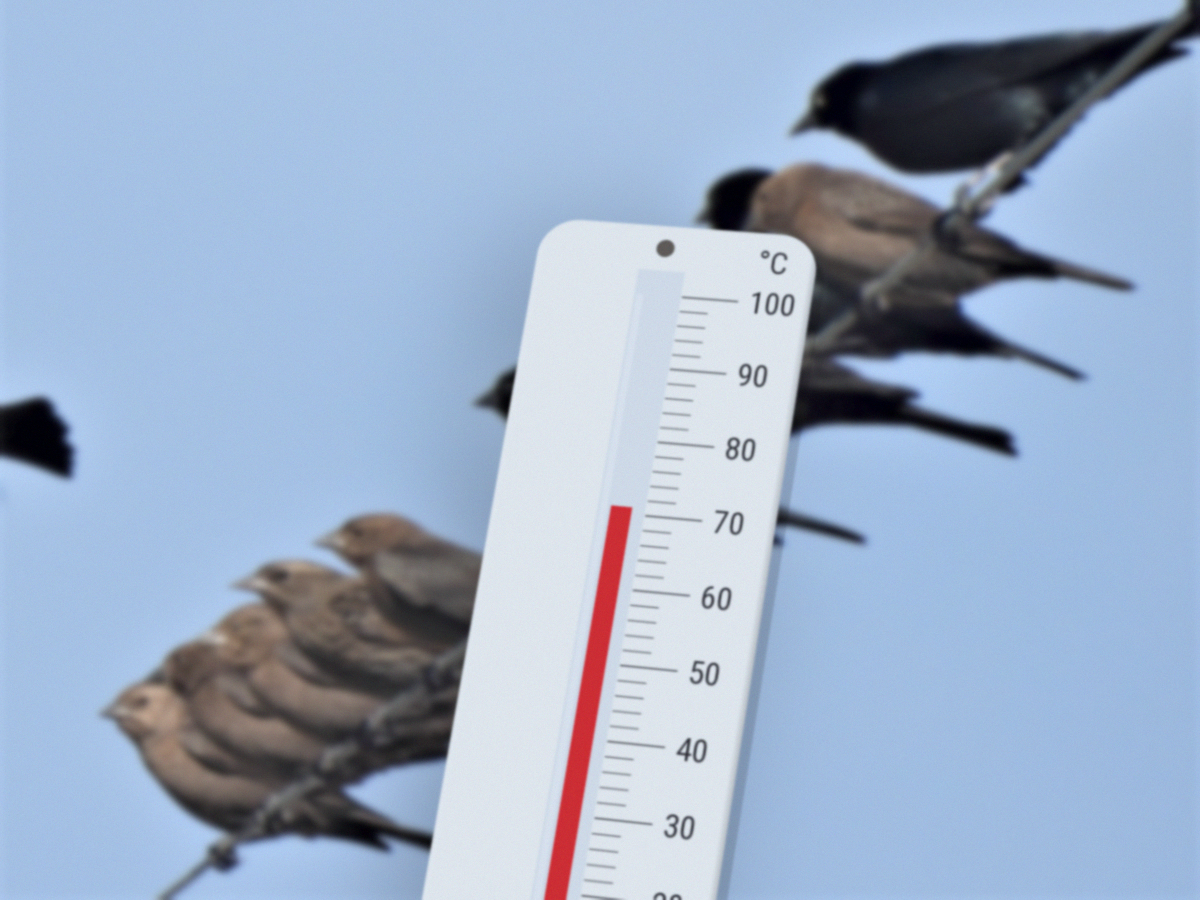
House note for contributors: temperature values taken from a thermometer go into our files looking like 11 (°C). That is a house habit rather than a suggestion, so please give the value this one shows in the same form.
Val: 71 (°C)
